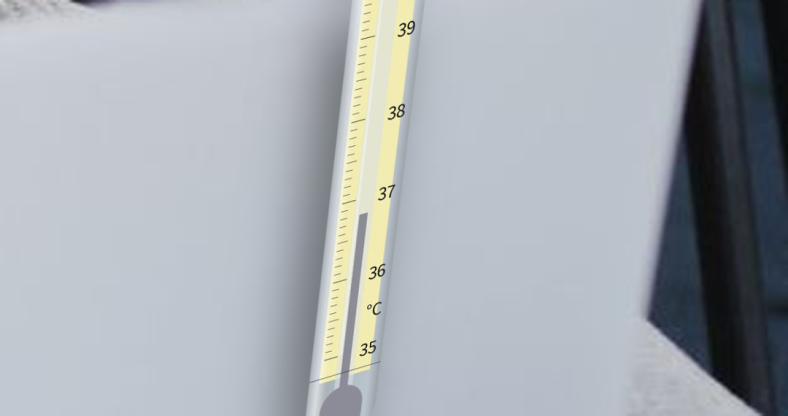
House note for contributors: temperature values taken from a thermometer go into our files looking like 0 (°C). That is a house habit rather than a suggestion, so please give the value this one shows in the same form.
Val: 36.8 (°C)
